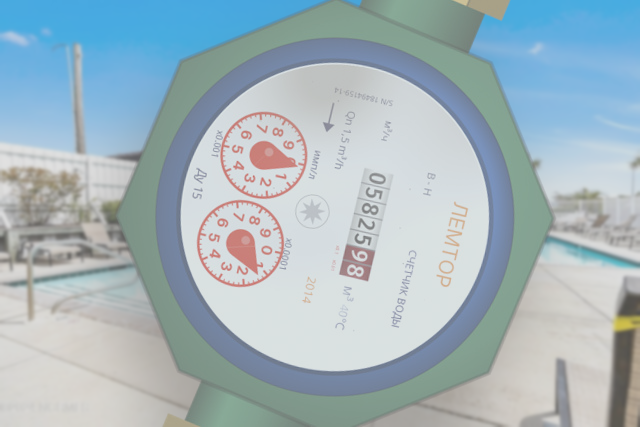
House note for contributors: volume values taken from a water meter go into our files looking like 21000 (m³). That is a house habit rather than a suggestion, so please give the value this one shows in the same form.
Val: 5825.9801 (m³)
